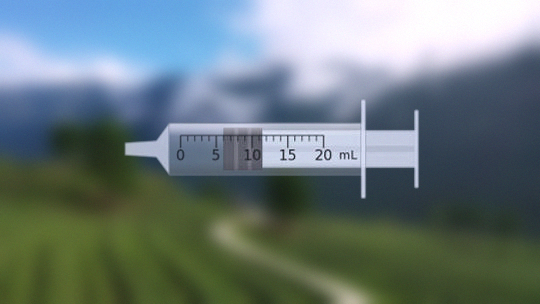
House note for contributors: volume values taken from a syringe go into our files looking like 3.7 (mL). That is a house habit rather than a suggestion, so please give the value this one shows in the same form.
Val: 6 (mL)
